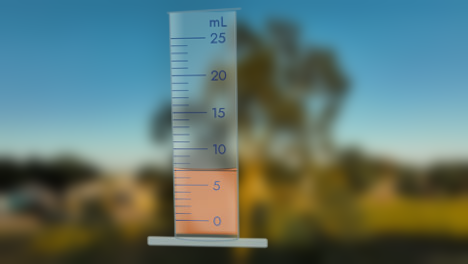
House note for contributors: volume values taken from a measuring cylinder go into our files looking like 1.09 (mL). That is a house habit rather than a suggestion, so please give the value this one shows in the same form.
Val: 7 (mL)
